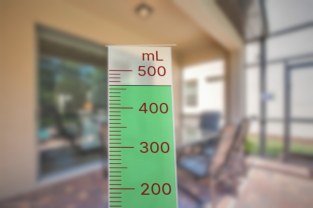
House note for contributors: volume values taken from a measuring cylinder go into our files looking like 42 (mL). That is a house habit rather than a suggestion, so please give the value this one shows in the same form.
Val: 460 (mL)
